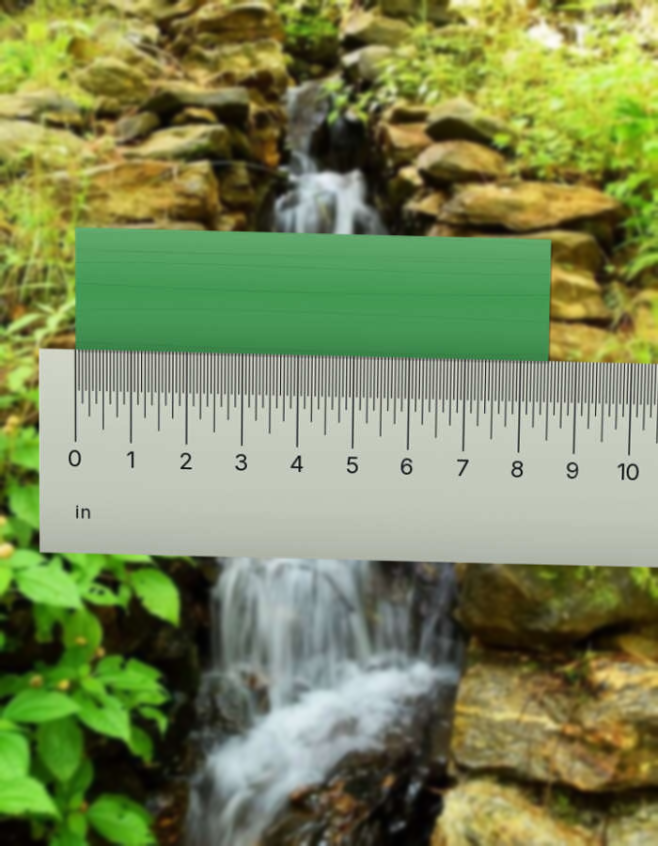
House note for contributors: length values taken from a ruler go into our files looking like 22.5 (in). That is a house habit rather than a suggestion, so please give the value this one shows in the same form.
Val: 8.5 (in)
